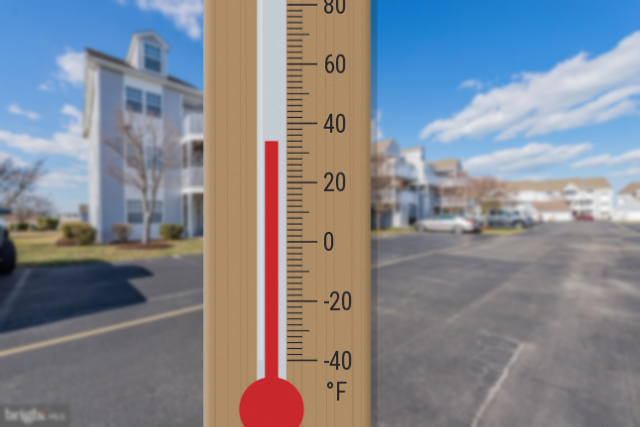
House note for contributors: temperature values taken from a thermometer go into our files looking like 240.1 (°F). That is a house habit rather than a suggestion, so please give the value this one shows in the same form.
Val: 34 (°F)
